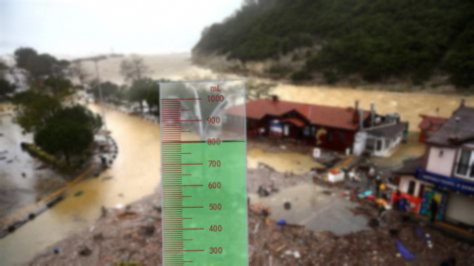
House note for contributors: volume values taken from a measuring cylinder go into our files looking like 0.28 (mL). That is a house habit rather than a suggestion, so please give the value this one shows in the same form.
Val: 800 (mL)
